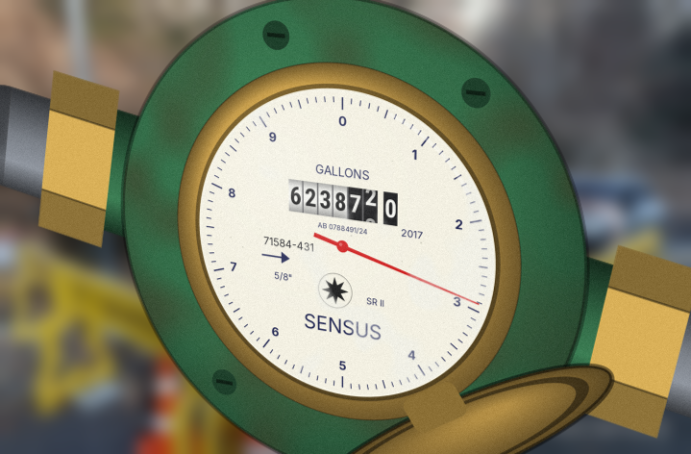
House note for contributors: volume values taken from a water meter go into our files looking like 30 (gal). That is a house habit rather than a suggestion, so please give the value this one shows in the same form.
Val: 6238722.9 (gal)
